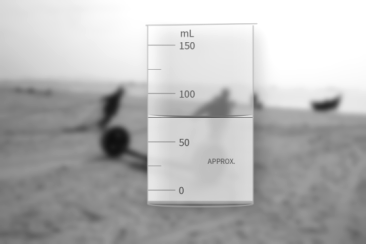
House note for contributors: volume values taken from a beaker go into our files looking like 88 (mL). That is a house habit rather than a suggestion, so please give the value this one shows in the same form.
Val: 75 (mL)
